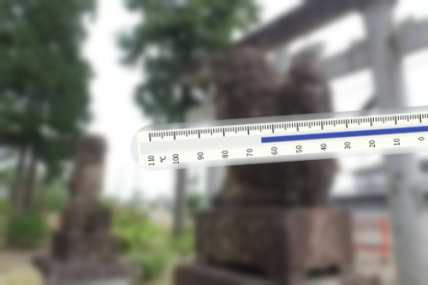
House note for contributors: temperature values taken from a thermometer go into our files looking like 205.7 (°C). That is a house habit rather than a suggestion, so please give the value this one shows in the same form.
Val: 65 (°C)
